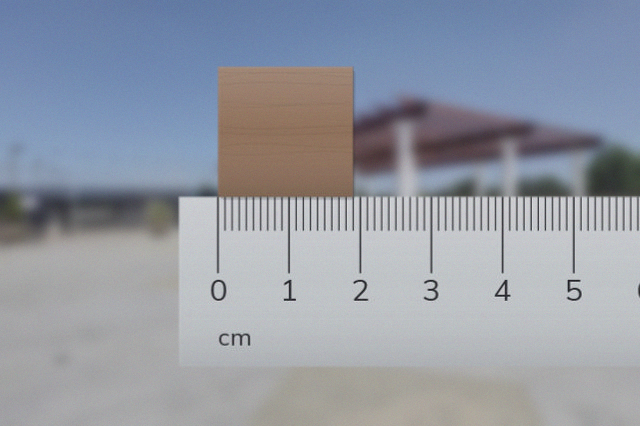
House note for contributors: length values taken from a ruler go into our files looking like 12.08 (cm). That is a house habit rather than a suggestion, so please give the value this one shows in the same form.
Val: 1.9 (cm)
